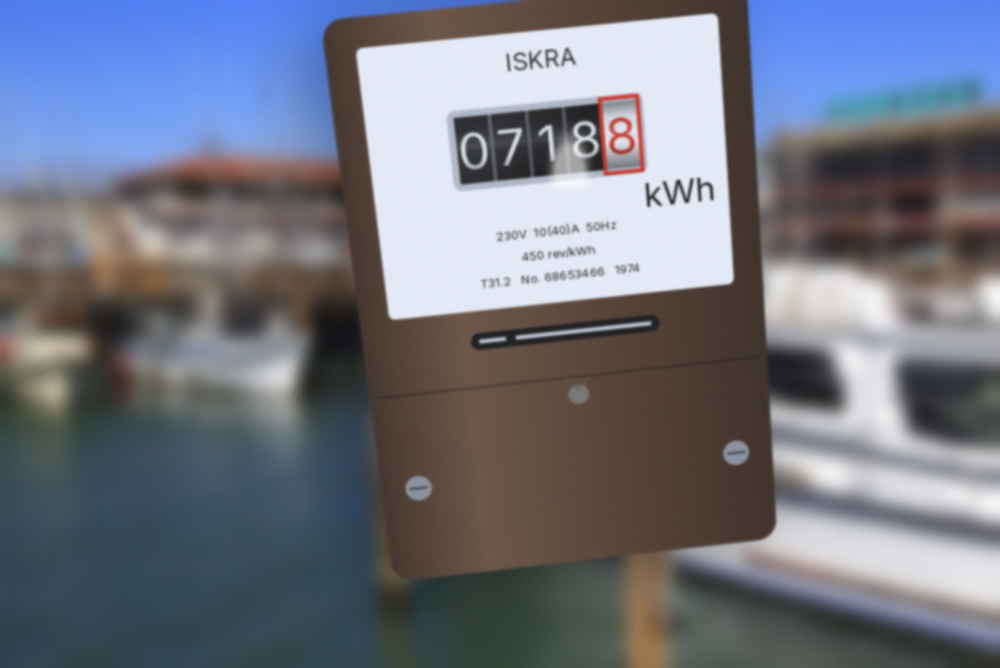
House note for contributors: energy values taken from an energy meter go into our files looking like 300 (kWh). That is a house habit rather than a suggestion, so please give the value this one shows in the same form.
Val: 718.8 (kWh)
